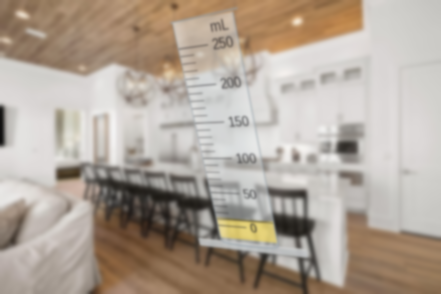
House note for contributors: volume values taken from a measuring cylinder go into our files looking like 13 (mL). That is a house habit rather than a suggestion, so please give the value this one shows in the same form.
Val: 10 (mL)
